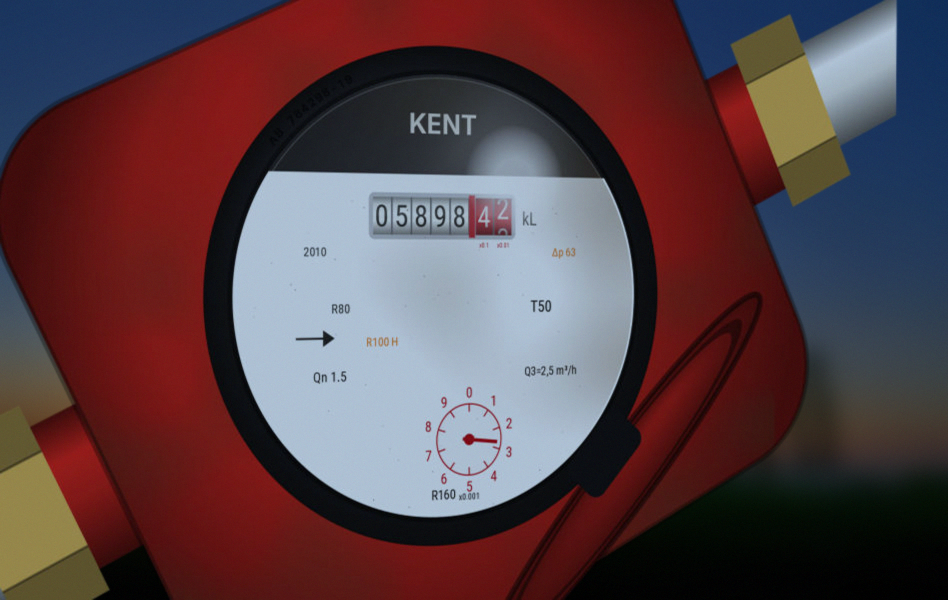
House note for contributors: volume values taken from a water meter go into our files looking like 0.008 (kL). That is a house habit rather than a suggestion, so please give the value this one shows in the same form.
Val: 5898.422 (kL)
